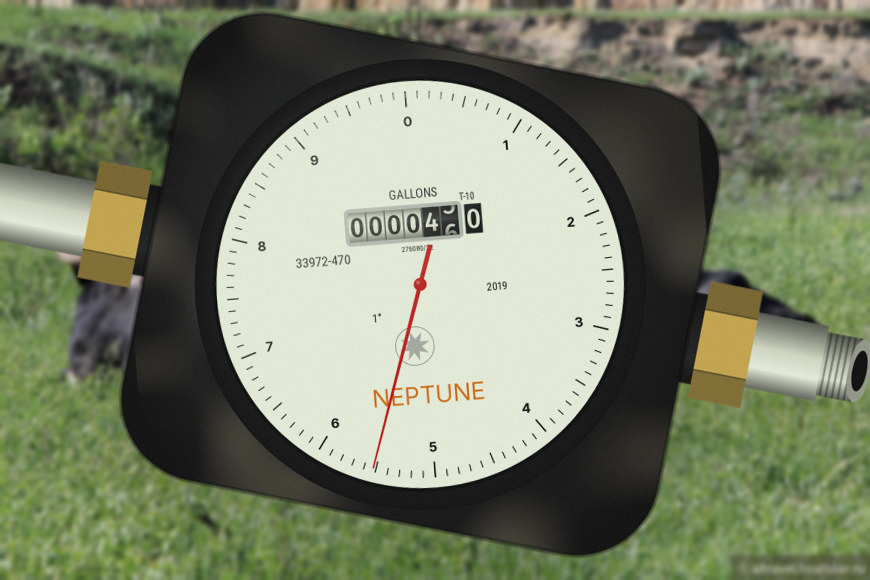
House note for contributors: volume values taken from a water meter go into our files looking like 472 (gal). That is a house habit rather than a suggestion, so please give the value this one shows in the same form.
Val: 455.5 (gal)
